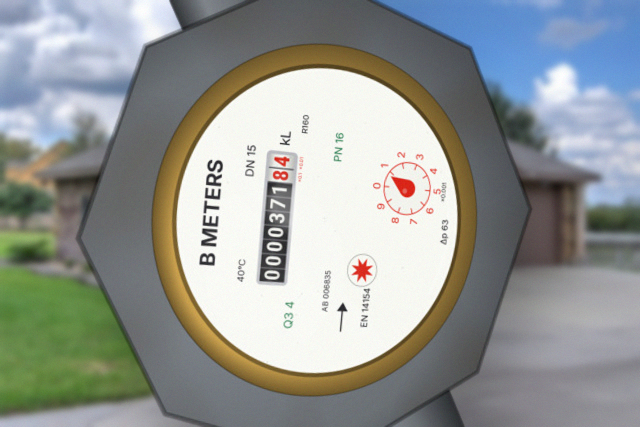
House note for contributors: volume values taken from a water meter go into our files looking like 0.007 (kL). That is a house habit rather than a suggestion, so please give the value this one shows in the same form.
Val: 371.840 (kL)
